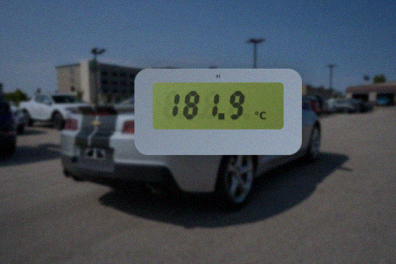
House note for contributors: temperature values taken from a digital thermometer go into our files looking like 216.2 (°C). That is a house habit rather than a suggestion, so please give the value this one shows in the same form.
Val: 181.9 (°C)
